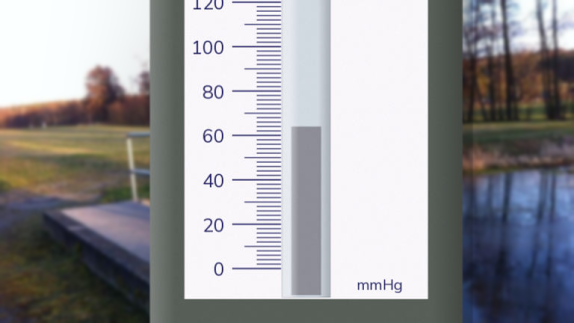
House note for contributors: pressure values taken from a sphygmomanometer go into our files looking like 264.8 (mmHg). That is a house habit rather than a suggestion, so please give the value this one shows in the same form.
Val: 64 (mmHg)
